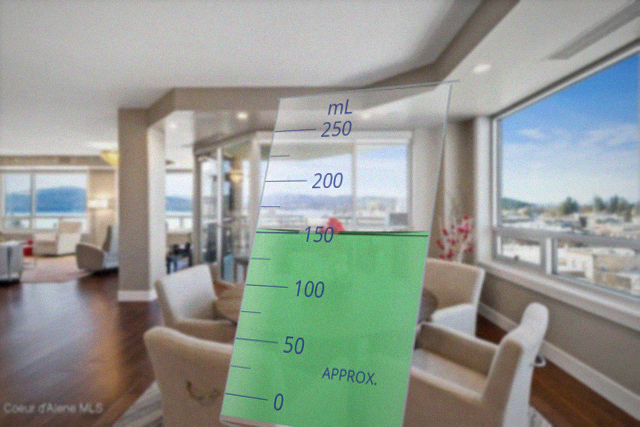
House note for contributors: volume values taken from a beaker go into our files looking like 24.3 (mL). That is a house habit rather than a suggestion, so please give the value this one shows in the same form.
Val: 150 (mL)
